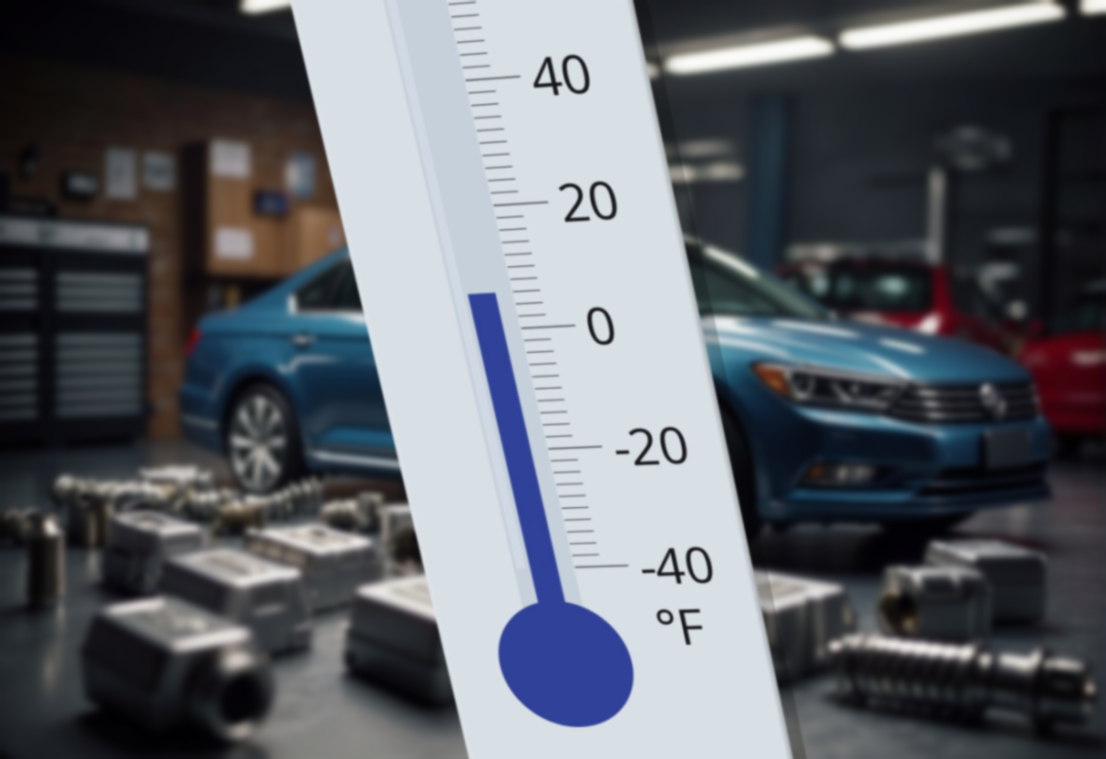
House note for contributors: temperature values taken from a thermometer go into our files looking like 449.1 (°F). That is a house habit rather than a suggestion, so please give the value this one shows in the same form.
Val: 6 (°F)
